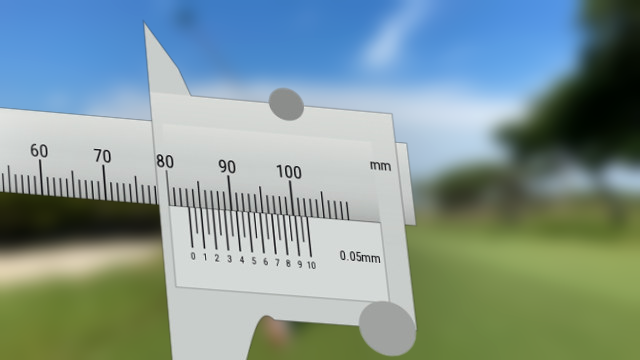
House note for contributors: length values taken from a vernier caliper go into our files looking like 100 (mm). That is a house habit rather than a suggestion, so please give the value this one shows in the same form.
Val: 83.2 (mm)
